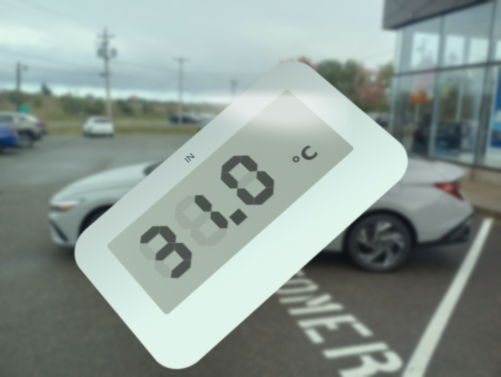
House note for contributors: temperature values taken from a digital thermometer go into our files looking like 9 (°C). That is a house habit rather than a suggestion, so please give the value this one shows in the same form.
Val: 31.0 (°C)
